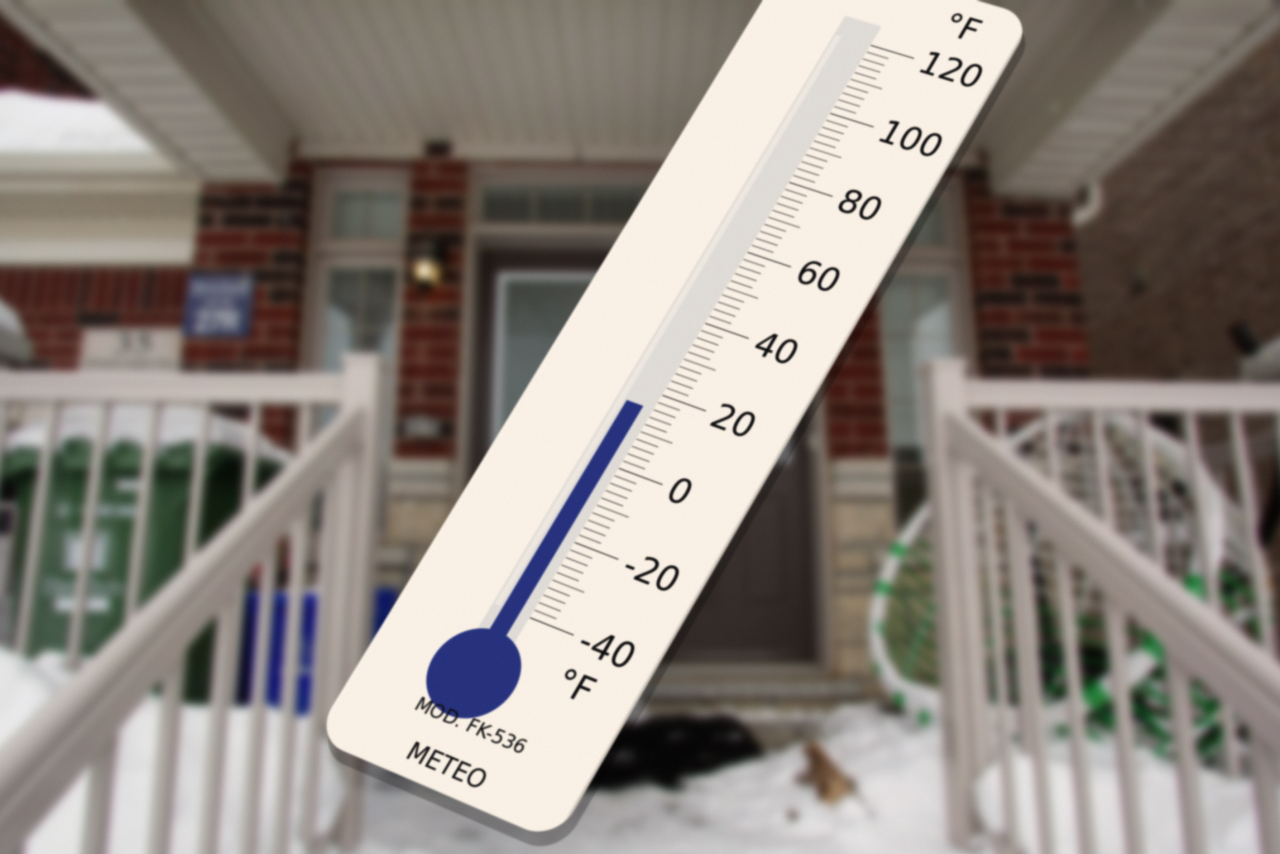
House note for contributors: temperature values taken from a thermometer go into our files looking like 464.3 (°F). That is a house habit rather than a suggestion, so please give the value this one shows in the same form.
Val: 16 (°F)
